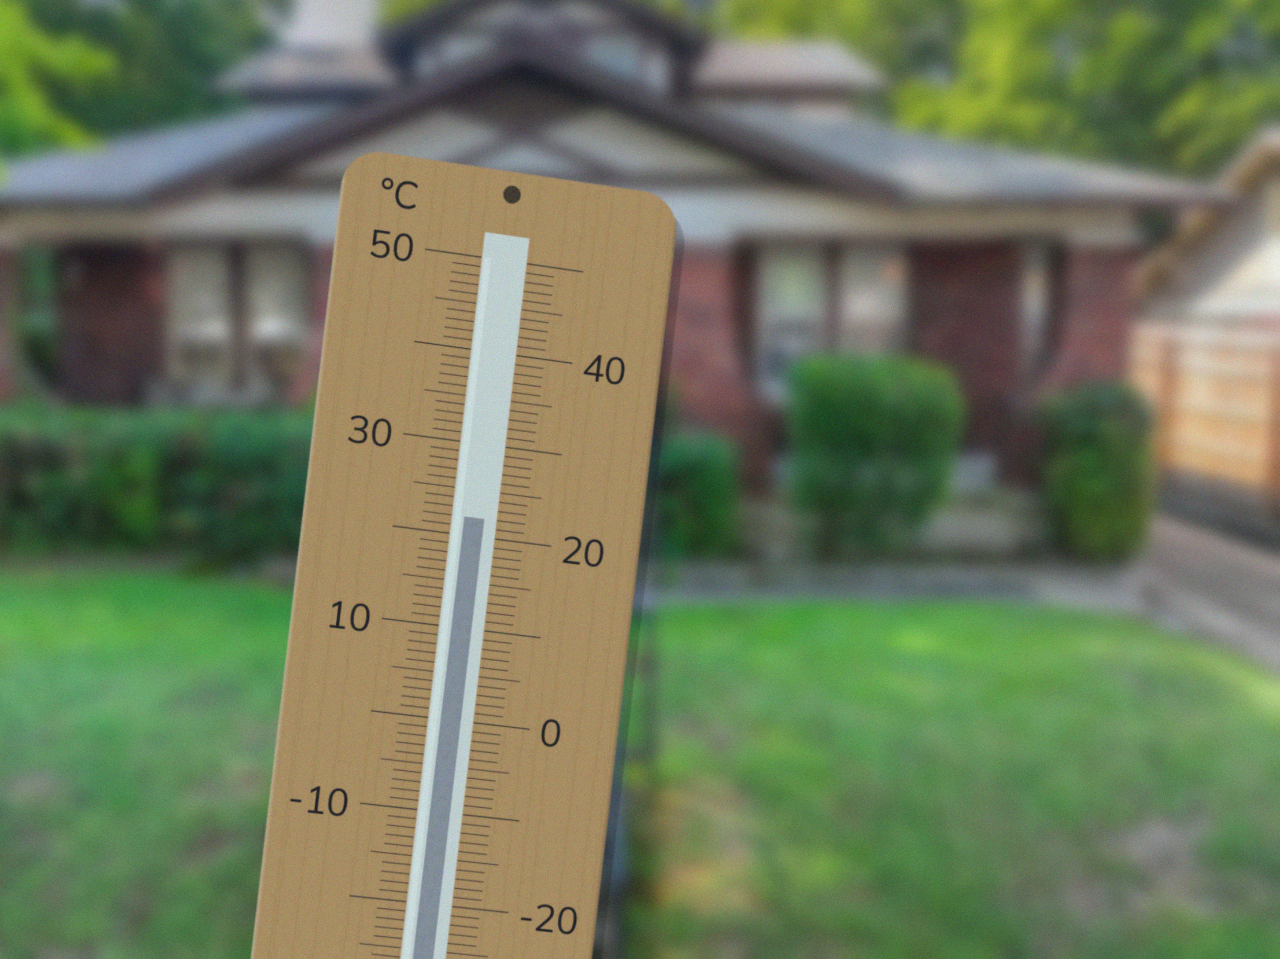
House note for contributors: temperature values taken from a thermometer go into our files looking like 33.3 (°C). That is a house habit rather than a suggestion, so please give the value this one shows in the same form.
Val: 22 (°C)
